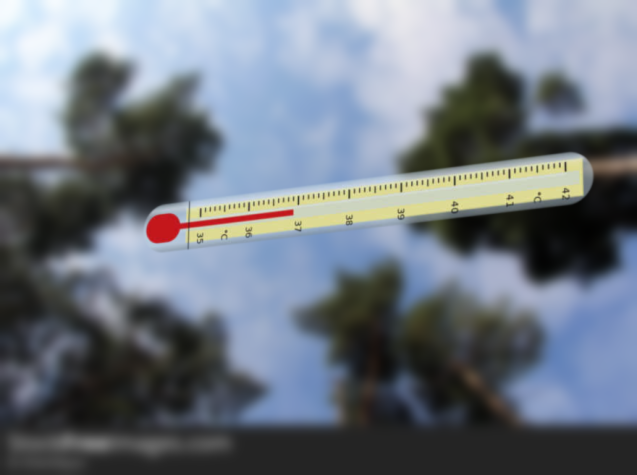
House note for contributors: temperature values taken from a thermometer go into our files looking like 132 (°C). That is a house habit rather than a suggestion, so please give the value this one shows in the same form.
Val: 36.9 (°C)
